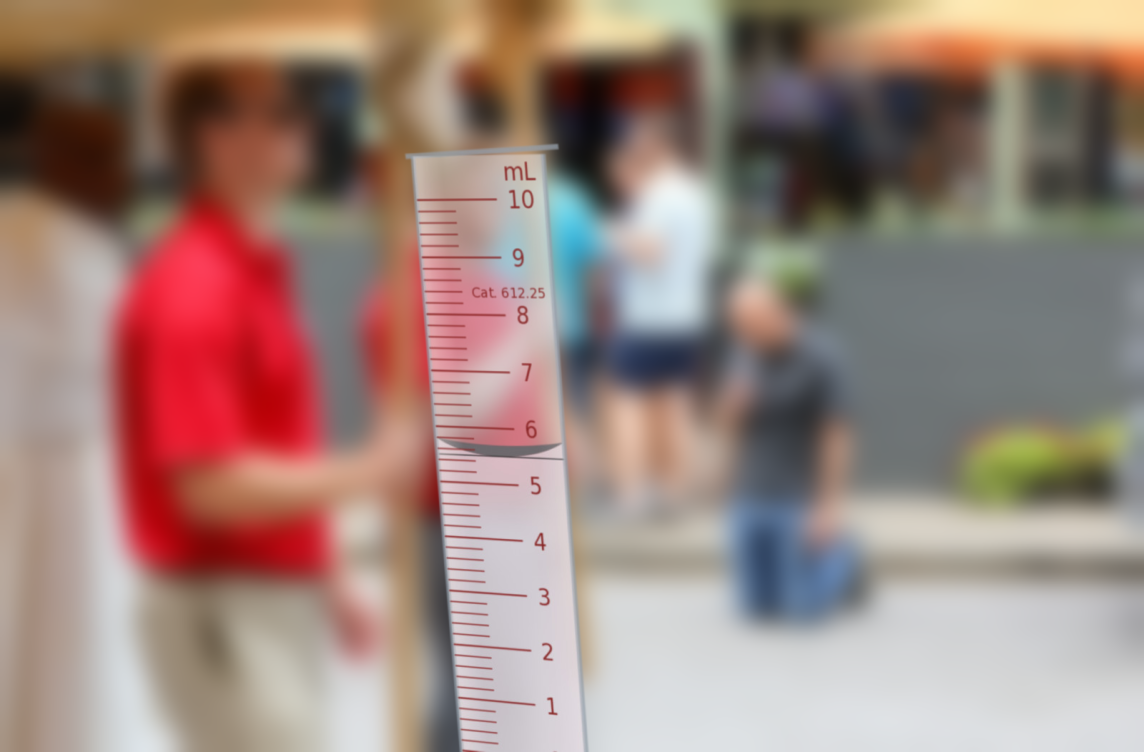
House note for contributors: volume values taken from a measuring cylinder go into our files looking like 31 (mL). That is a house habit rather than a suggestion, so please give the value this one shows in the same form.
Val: 5.5 (mL)
